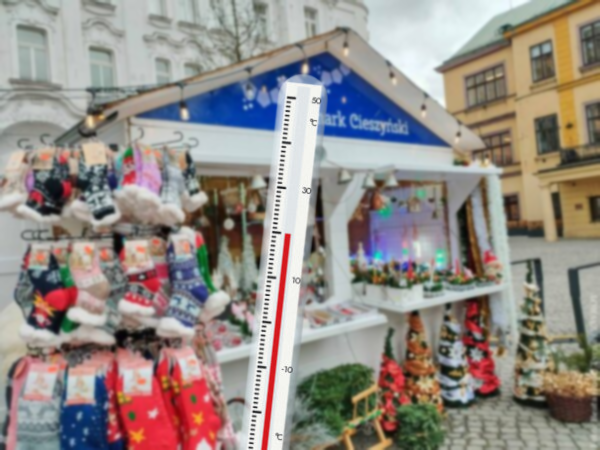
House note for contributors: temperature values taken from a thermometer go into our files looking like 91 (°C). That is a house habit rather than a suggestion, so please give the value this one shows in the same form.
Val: 20 (°C)
